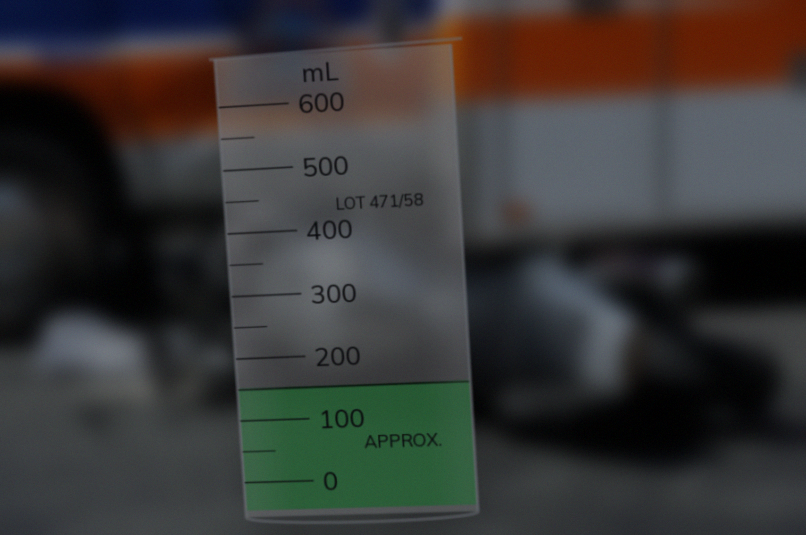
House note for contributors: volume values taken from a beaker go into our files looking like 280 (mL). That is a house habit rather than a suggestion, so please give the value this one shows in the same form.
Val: 150 (mL)
